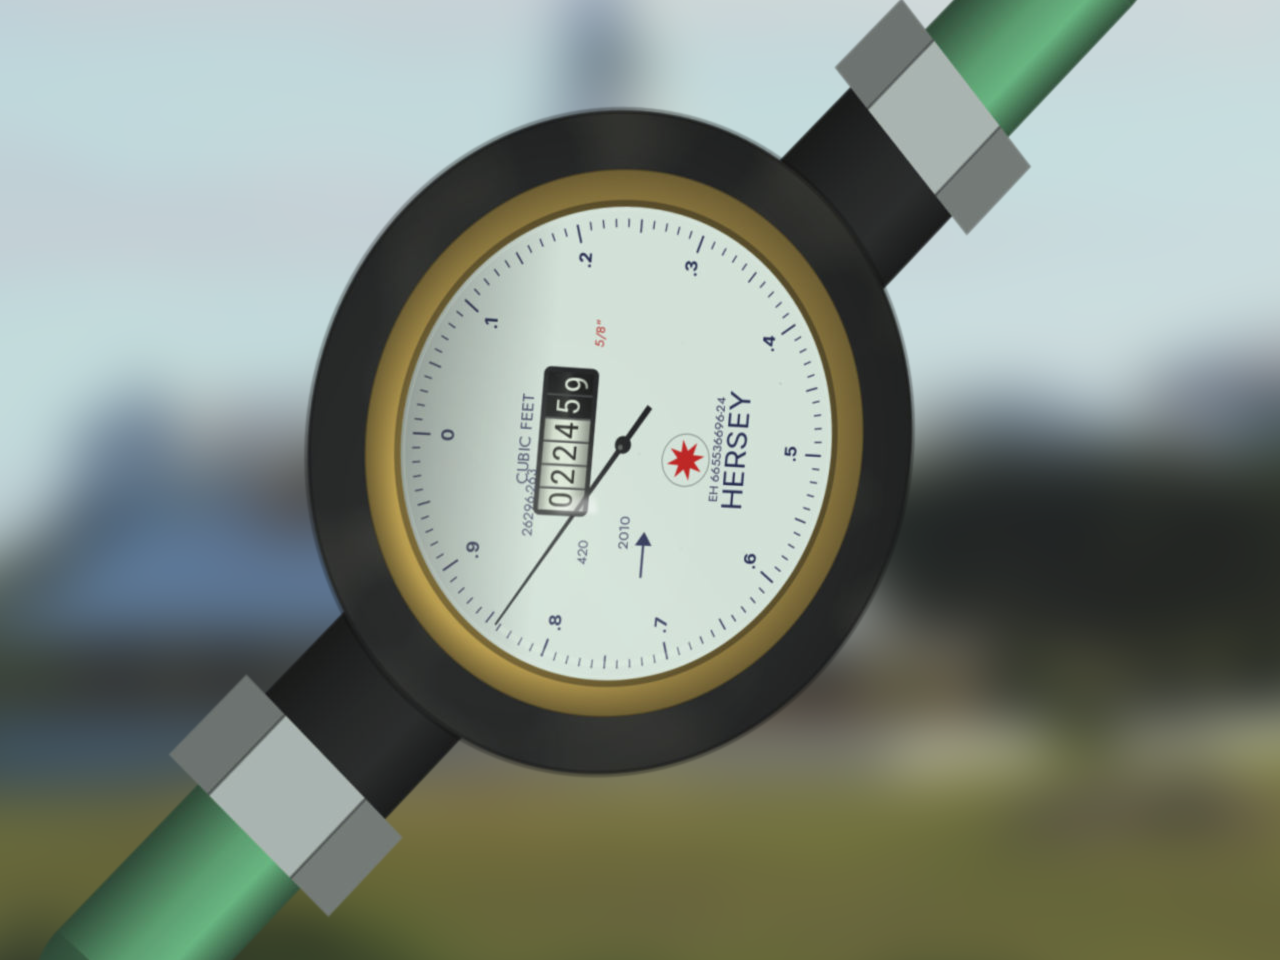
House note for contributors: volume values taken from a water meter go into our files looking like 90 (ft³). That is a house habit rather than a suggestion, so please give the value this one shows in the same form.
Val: 22458.84 (ft³)
